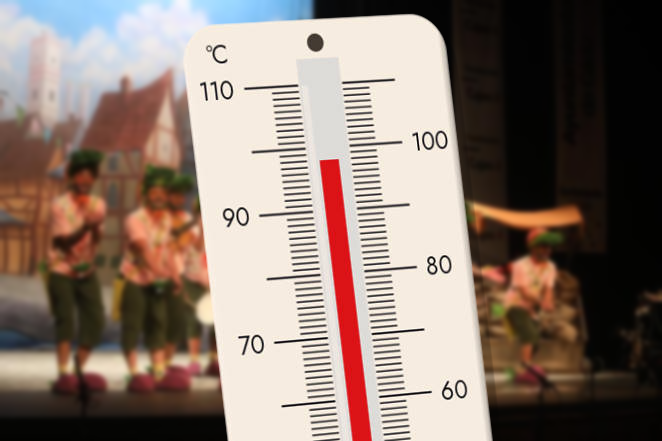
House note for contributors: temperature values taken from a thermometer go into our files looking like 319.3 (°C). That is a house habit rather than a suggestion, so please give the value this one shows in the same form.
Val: 98 (°C)
